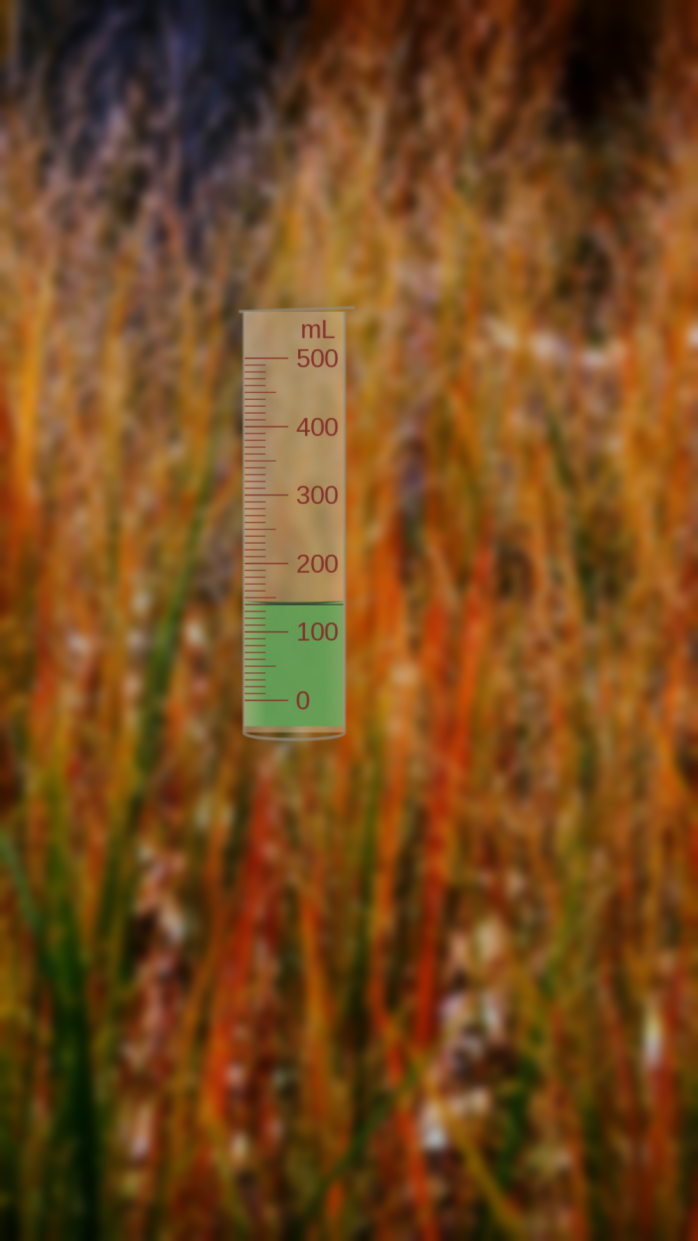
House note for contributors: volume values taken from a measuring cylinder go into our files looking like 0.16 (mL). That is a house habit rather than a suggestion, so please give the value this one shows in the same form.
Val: 140 (mL)
